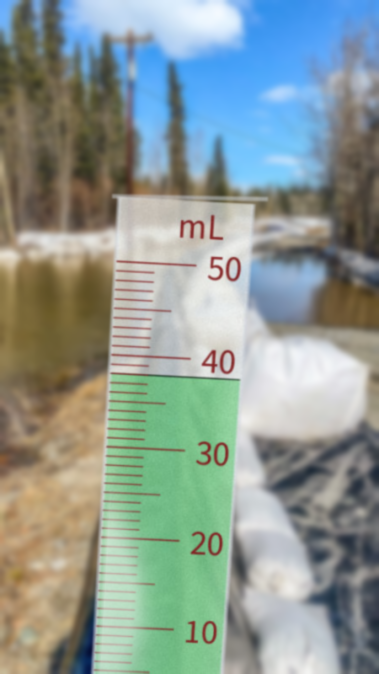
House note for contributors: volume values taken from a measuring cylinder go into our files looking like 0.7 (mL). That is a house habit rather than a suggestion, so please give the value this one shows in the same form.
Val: 38 (mL)
